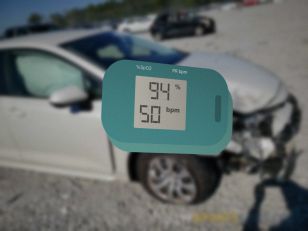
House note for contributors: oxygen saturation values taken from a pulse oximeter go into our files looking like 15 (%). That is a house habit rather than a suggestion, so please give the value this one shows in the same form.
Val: 94 (%)
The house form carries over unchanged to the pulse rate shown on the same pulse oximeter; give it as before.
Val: 50 (bpm)
